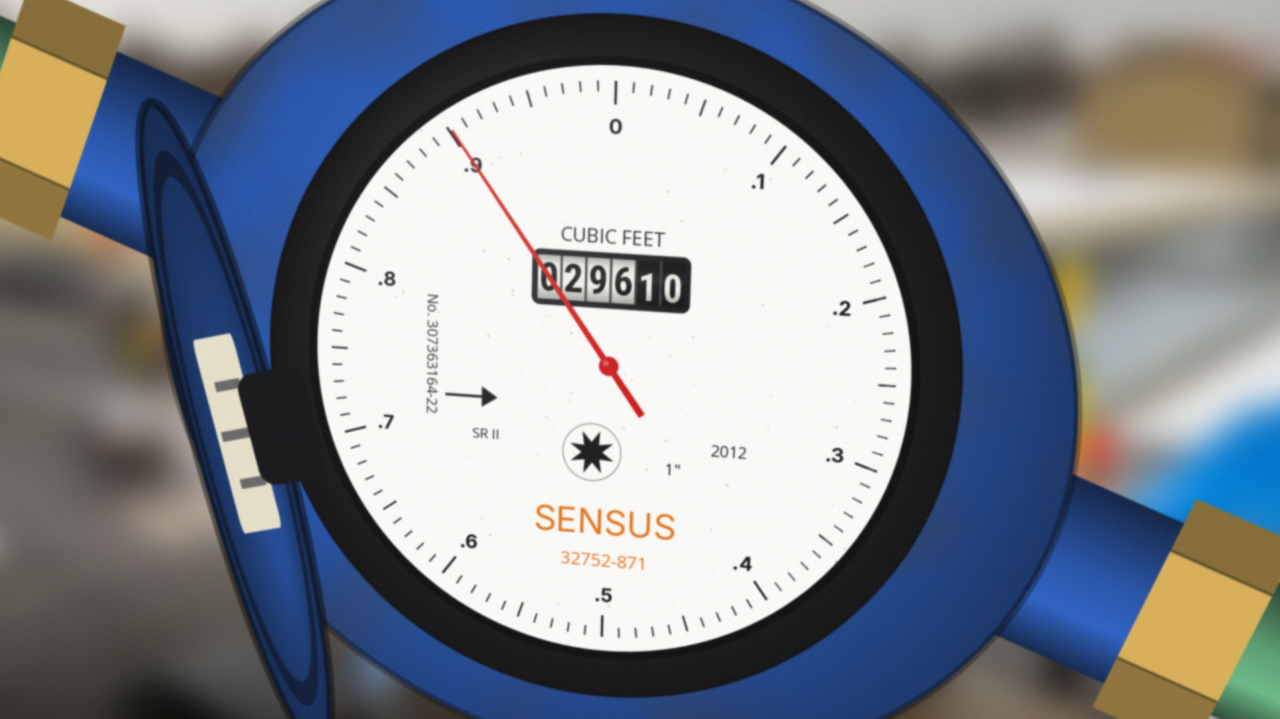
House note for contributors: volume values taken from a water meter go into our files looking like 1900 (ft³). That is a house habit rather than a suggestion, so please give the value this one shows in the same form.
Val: 29609.90 (ft³)
